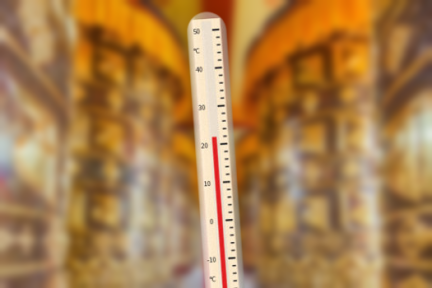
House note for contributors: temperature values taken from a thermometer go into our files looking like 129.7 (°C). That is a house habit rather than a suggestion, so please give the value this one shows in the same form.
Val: 22 (°C)
